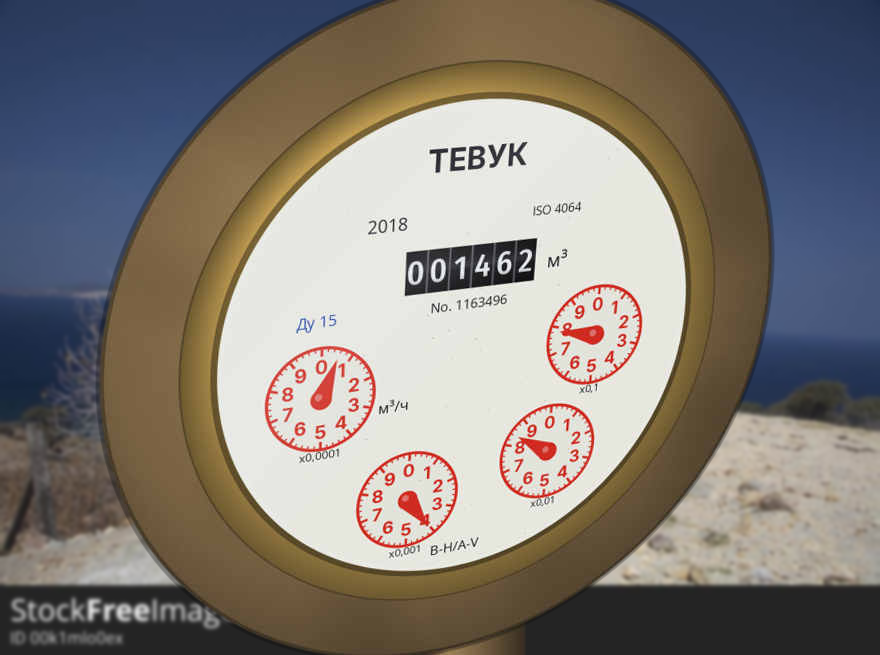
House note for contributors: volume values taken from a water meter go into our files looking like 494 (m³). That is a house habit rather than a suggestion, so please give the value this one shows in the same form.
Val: 1462.7840 (m³)
